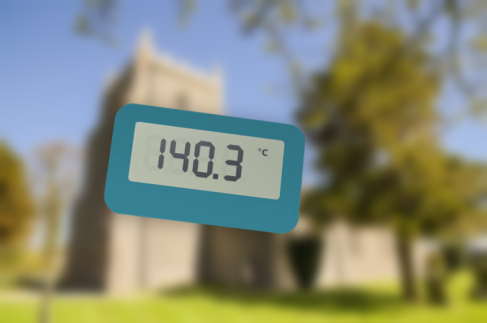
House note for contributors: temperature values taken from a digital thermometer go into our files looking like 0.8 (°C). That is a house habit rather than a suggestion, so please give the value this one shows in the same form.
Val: 140.3 (°C)
